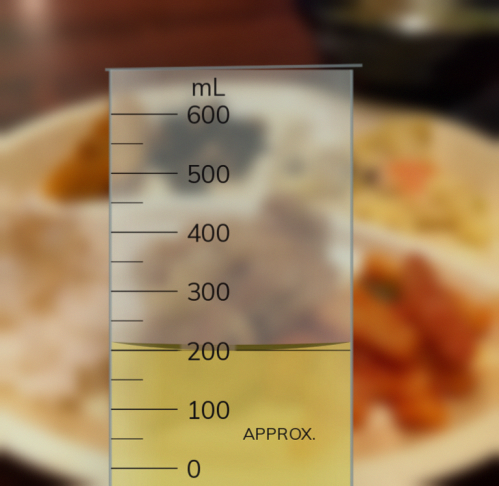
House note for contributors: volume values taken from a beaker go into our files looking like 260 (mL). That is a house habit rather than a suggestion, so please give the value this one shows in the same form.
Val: 200 (mL)
